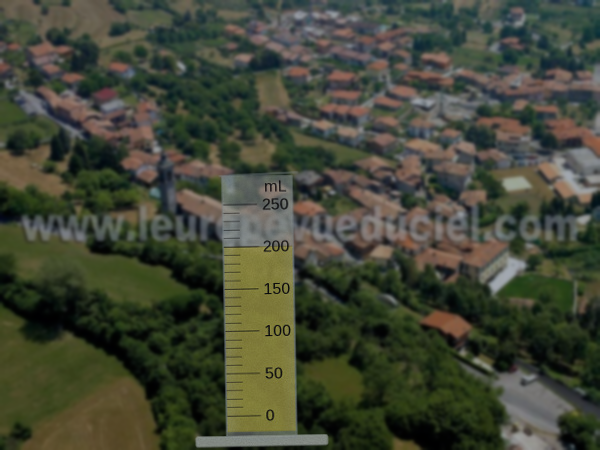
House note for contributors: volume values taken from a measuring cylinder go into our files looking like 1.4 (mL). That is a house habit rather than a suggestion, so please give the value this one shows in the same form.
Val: 200 (mL)
